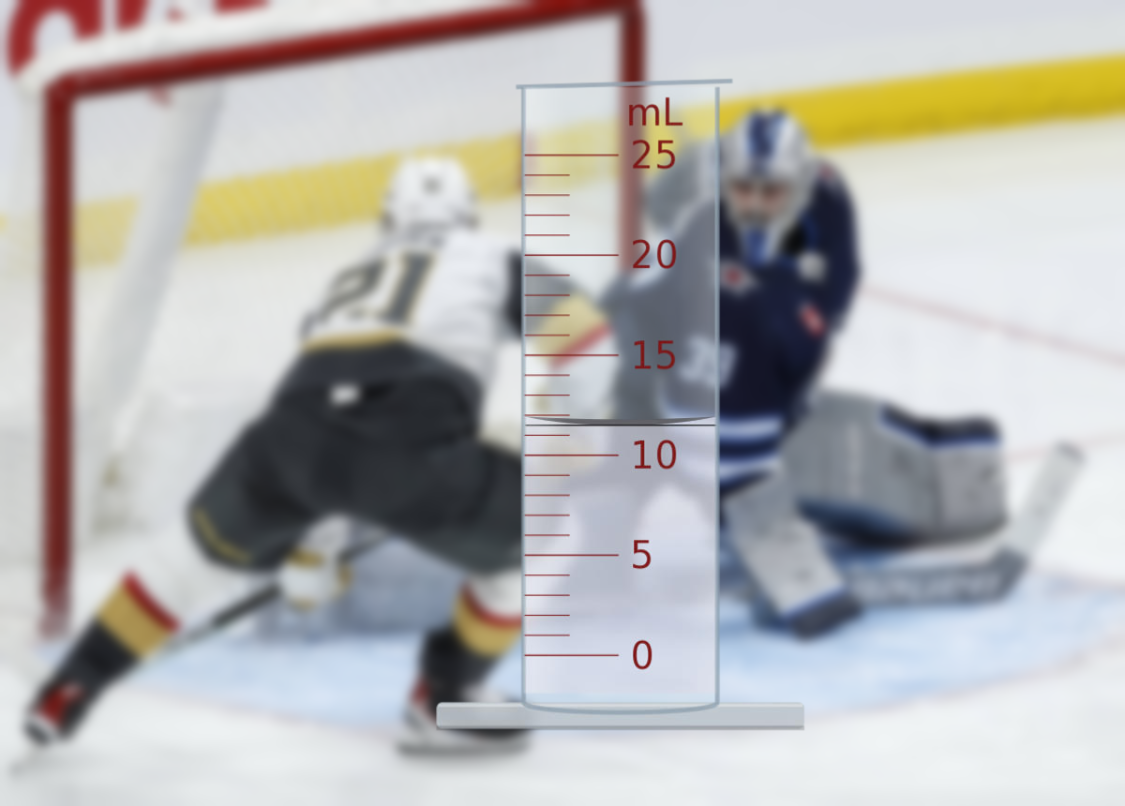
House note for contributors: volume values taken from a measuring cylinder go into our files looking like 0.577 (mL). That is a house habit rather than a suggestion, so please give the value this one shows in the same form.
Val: 11.5 (mL)
